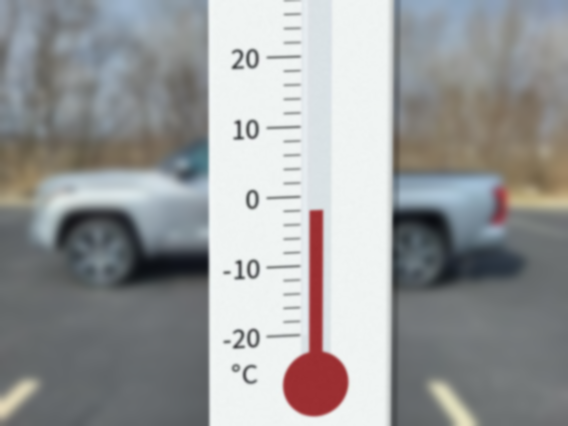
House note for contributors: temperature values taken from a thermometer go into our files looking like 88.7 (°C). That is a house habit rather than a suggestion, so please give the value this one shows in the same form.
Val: -2 (°C)
